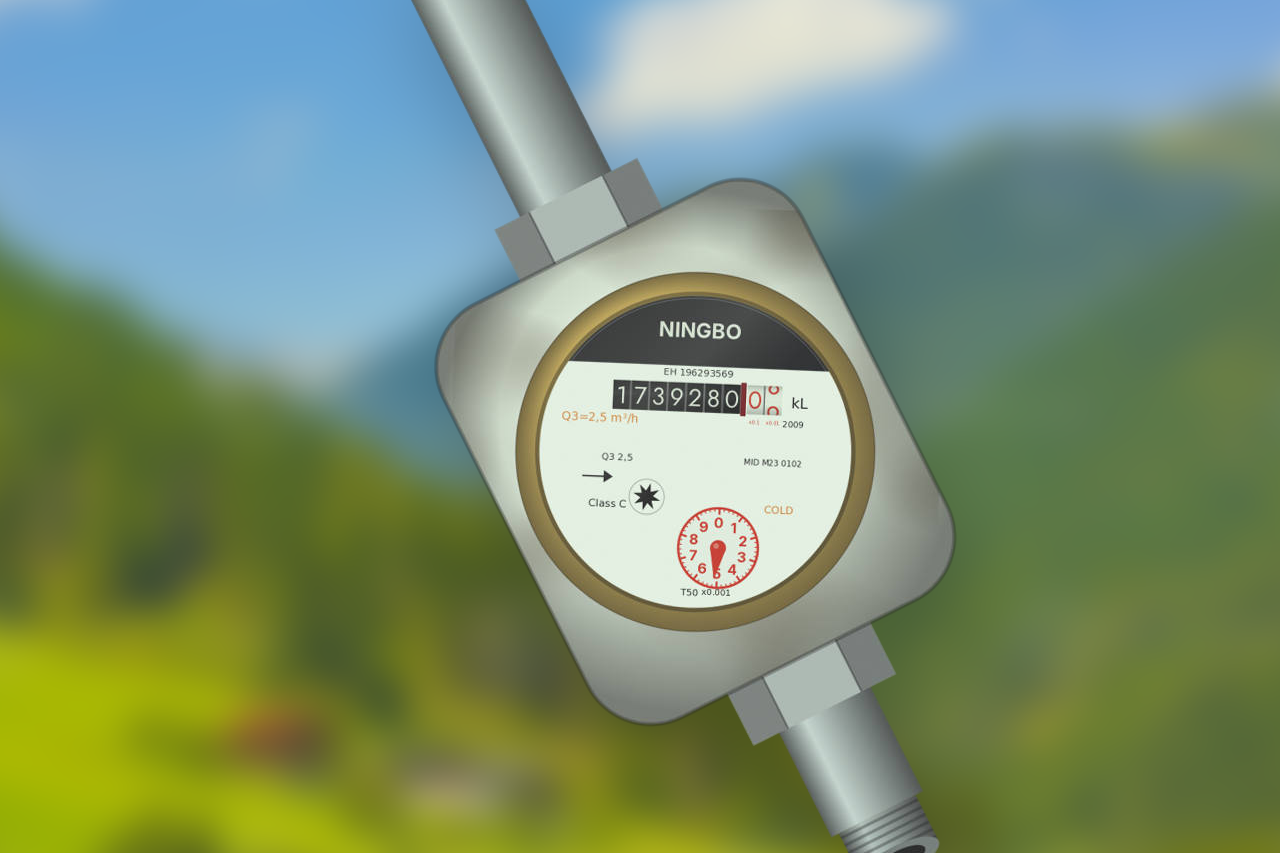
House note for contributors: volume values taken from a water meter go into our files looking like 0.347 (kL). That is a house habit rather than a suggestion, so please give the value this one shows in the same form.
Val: 1739280.085 (kL)
